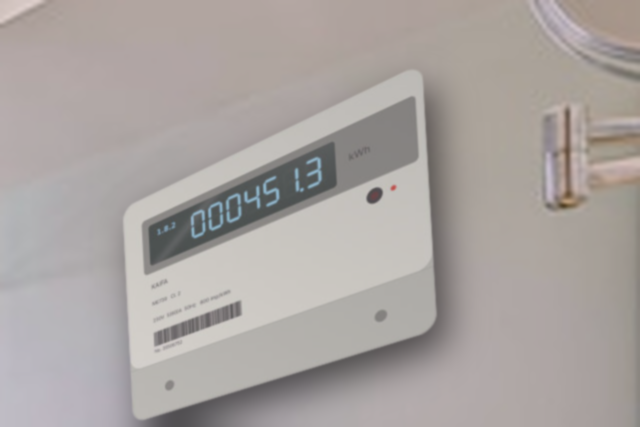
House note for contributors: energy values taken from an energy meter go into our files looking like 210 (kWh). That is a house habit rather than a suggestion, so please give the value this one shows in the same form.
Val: 451.3 (kWh)
